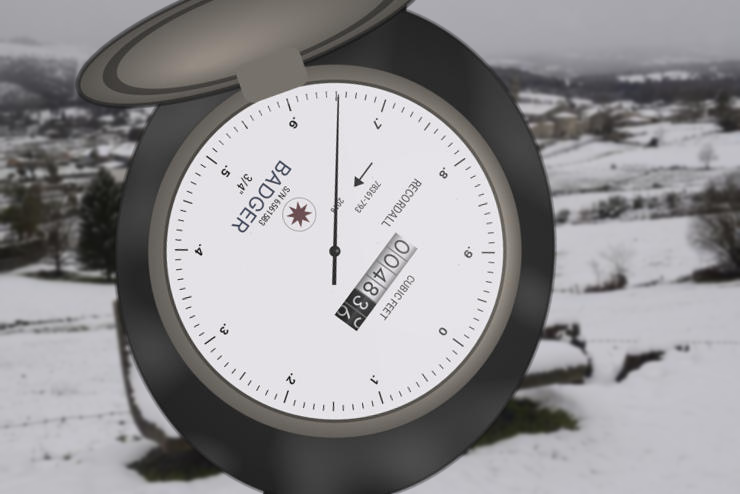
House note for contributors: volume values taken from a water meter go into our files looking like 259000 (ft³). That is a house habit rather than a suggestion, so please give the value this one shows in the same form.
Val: 4835.65 (ft³)
